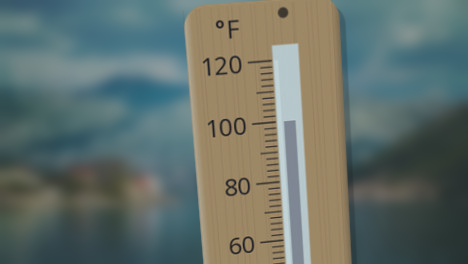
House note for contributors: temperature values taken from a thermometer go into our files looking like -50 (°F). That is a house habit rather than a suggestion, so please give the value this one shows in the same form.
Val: 100 (°F)
